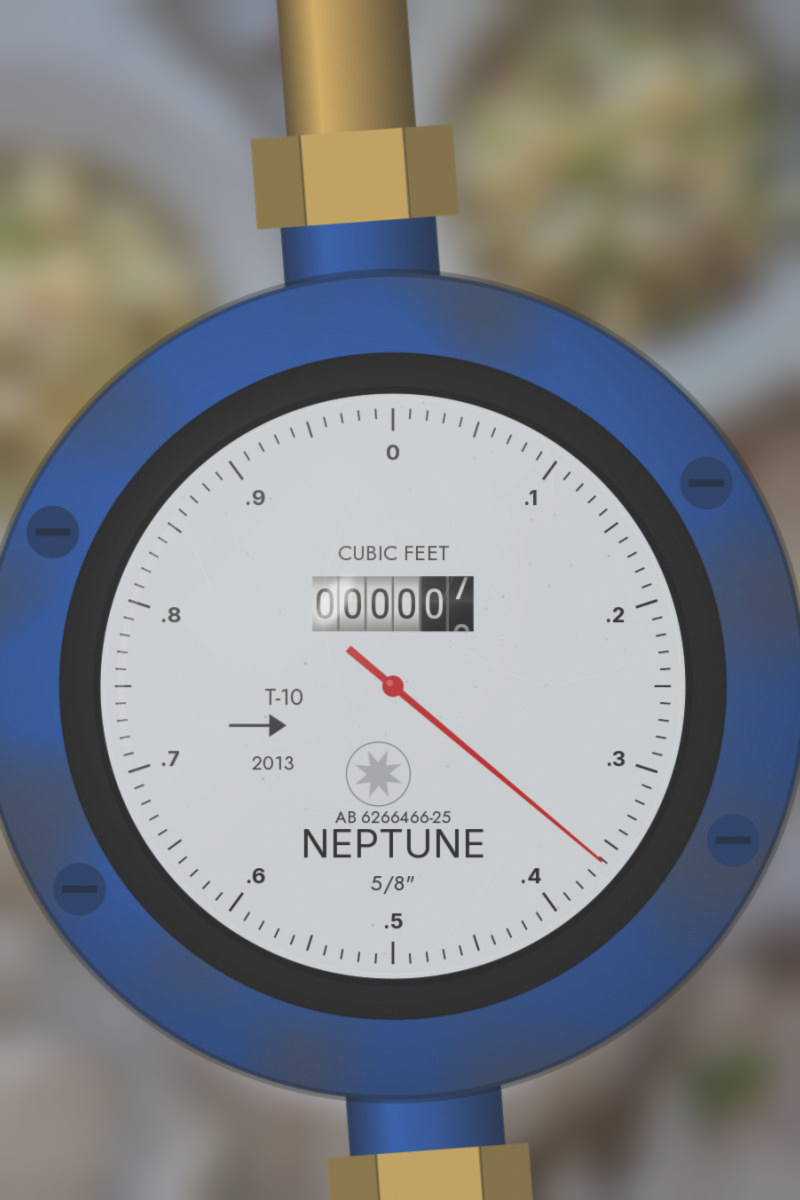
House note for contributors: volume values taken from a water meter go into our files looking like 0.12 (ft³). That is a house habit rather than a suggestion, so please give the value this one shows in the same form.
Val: 7.36 (ft³)
